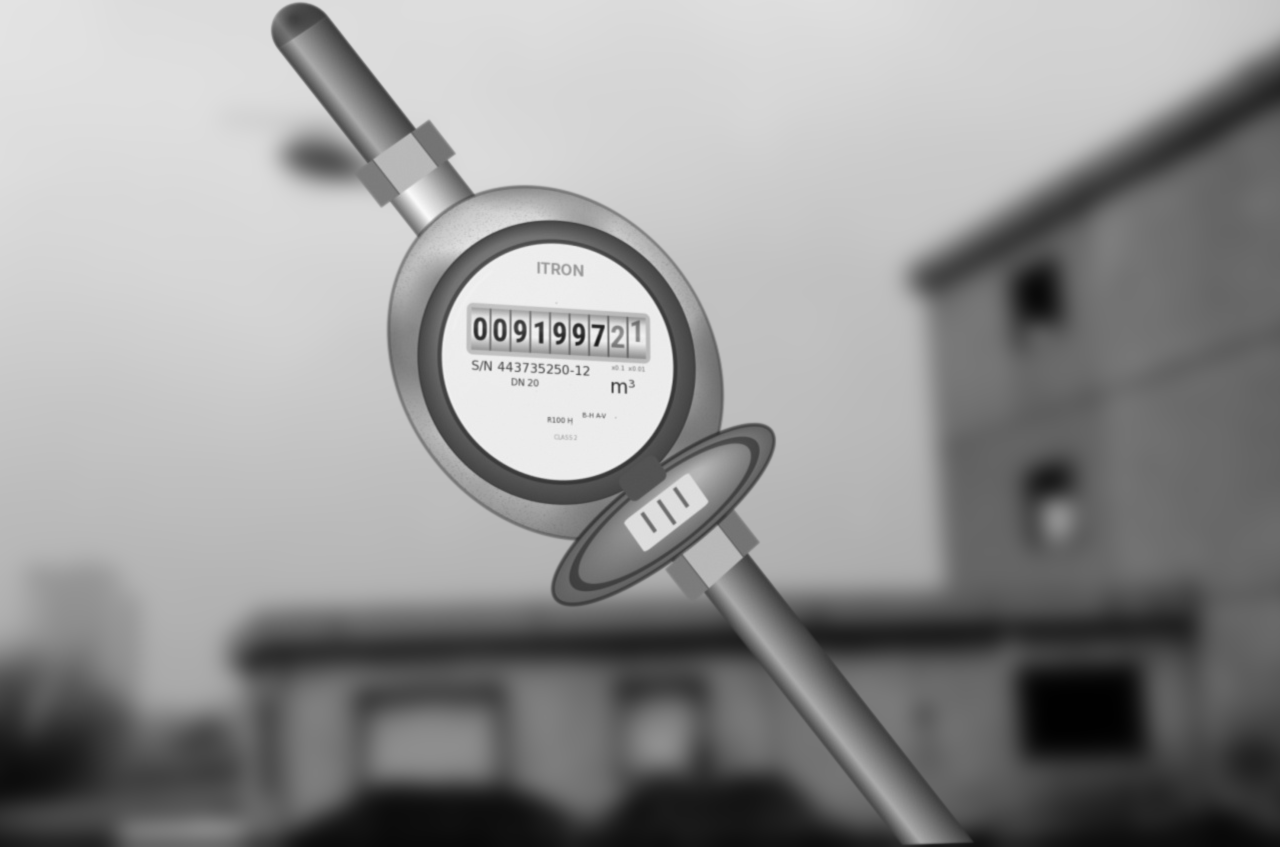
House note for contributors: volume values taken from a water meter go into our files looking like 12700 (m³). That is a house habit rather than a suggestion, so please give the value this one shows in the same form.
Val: 91997.21 (m³)
